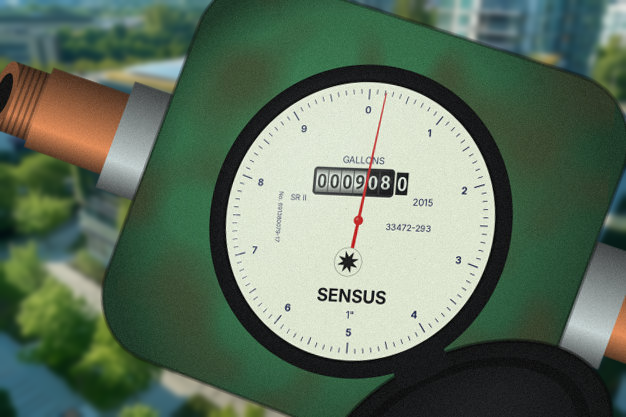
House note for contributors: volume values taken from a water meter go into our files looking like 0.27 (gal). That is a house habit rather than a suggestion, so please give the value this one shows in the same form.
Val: 9080.2 (gal)
